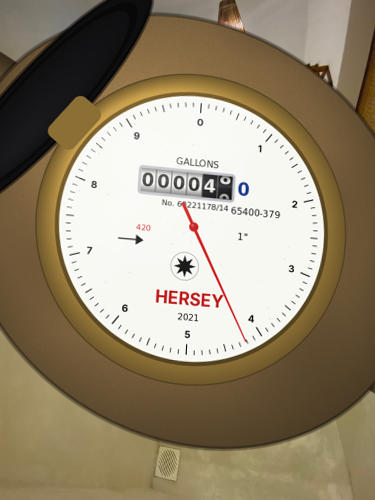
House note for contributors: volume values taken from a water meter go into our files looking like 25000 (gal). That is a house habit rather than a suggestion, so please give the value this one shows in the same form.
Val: 484.2 (gal)
